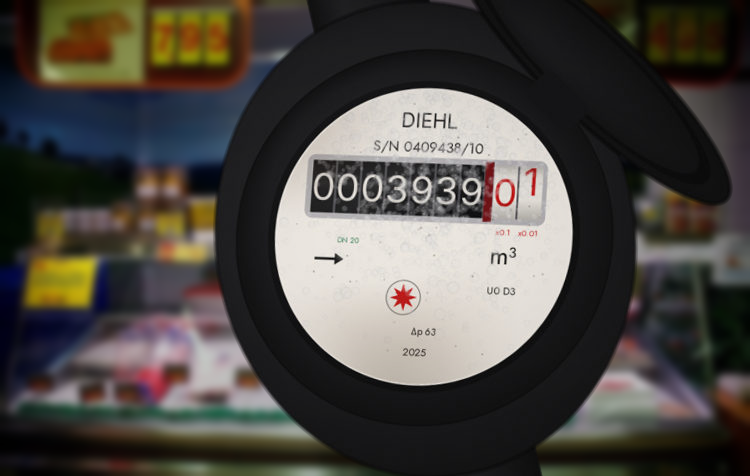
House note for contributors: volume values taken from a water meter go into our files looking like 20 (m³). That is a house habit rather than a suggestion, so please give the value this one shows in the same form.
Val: 3939.01 (m³)
